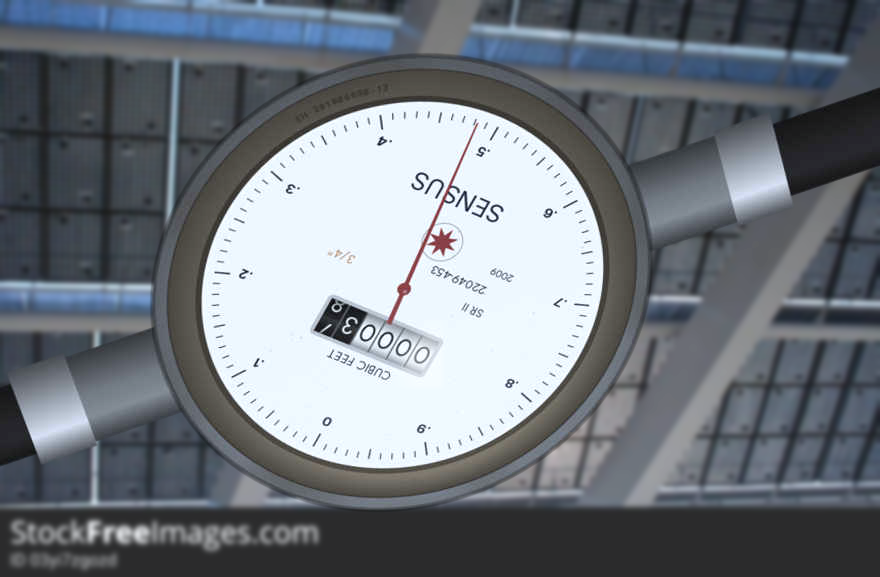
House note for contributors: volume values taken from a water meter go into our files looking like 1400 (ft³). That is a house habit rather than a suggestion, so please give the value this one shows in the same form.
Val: 37.48 (ft³)
